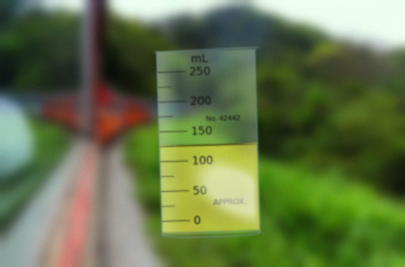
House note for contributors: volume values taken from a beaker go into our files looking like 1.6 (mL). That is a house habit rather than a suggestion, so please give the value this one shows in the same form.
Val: 125 (mL)
